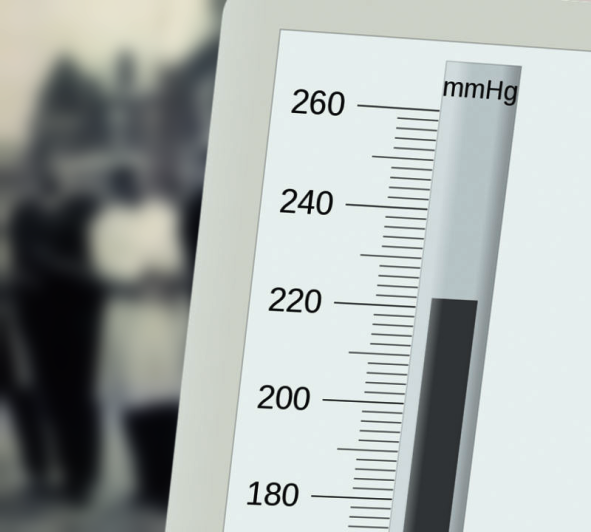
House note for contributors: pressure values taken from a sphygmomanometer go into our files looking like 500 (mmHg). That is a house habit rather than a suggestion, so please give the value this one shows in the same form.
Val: 222 (mmHg)
